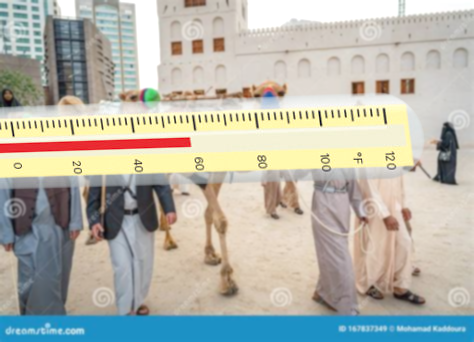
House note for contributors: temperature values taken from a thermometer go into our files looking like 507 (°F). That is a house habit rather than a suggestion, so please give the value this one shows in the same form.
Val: 58 (°F)
